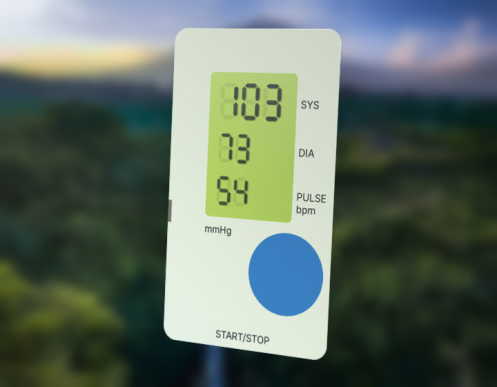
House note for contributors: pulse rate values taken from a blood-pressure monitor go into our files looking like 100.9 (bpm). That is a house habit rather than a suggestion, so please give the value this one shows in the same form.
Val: 54 (bpm)
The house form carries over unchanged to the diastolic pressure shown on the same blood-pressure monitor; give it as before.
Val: 73 (mmHg)
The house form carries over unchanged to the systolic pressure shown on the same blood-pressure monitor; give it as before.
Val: 103 (mmHg)
